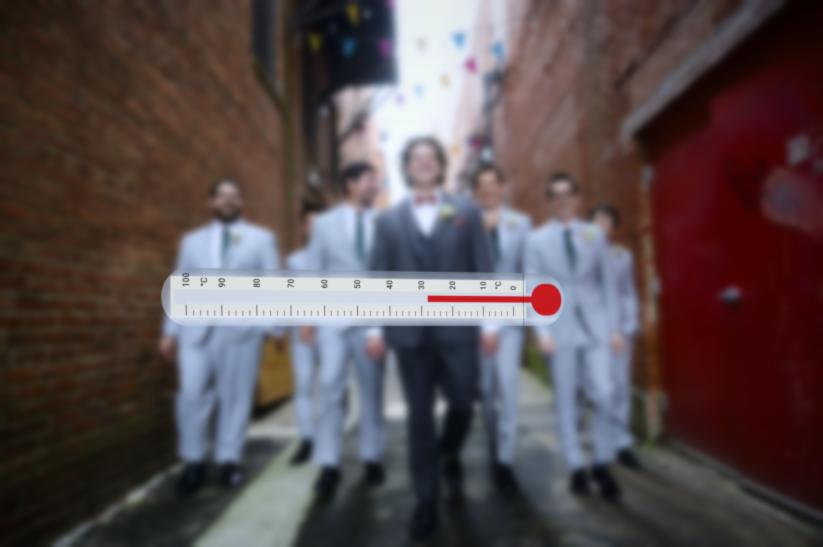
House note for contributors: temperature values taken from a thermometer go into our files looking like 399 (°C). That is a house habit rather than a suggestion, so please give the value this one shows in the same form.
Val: 28 (°C)
